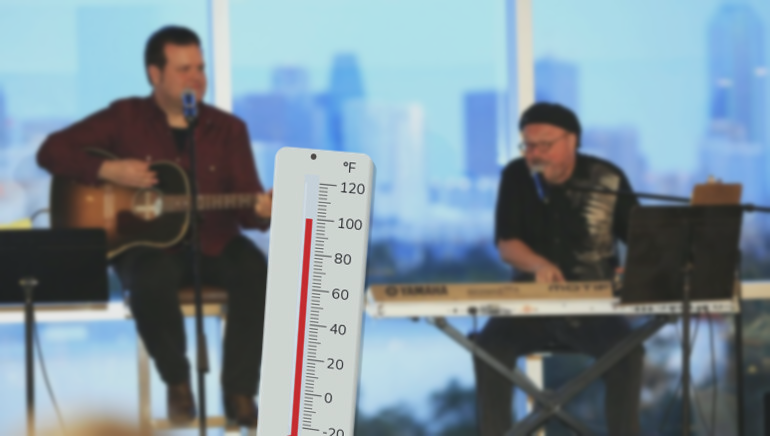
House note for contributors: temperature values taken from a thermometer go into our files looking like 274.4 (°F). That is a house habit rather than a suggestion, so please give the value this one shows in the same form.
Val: 100 (°F)
